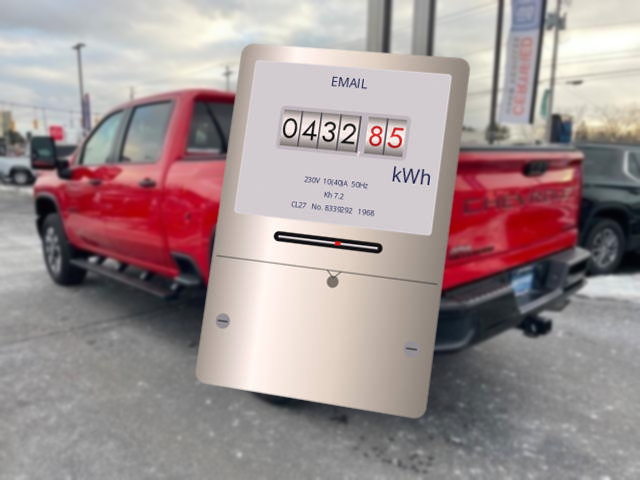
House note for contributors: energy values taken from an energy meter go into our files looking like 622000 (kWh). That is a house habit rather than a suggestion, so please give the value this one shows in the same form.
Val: 432.85 (kWh)
